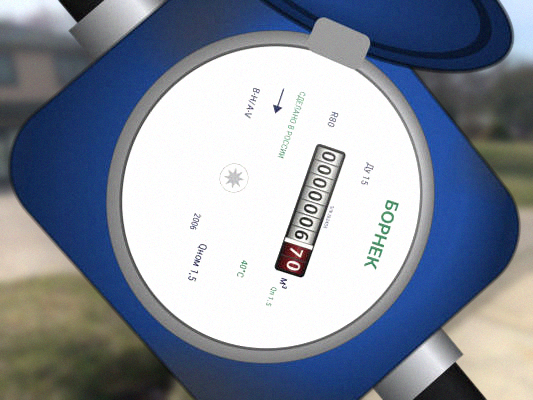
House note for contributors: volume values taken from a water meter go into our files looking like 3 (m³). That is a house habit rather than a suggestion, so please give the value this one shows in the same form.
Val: 6.70 (m³)
